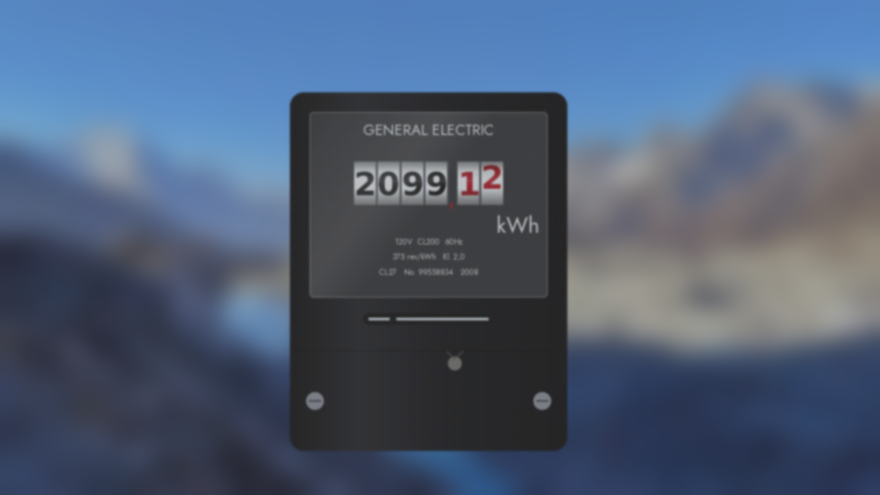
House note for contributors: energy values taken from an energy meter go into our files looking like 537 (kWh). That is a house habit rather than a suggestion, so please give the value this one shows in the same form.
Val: 2099.12 (kWh)
